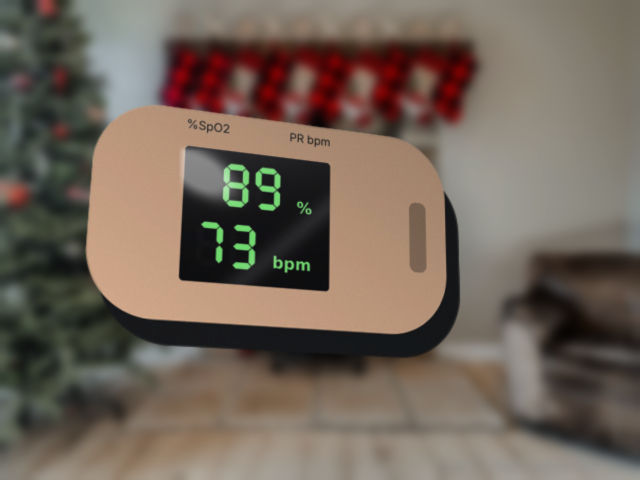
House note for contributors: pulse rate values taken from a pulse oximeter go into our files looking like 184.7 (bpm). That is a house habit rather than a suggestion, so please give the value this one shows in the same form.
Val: 73 (bpm)
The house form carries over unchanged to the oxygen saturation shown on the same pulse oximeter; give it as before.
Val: 89 (%)
